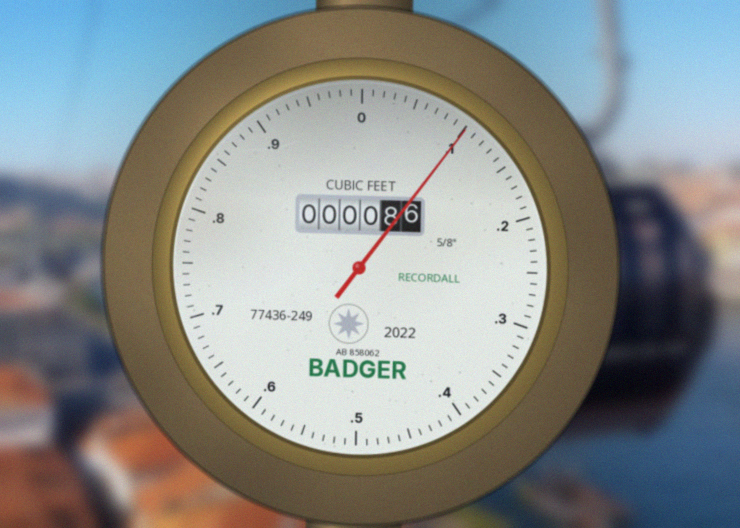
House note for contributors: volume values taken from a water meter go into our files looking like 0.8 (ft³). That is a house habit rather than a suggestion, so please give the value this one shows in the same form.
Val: 86.10 (ft³)
